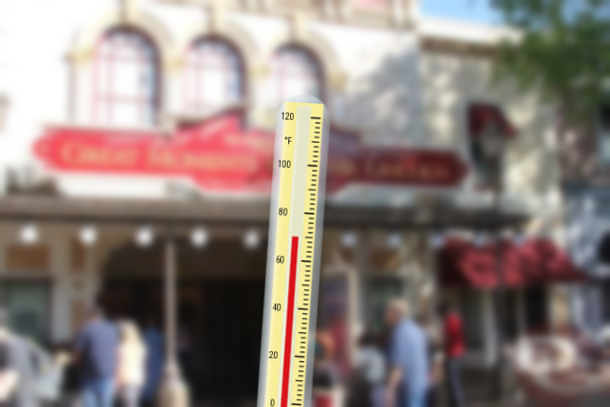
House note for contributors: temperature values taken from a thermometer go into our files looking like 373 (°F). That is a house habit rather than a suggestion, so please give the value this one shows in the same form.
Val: 70 (°F)
